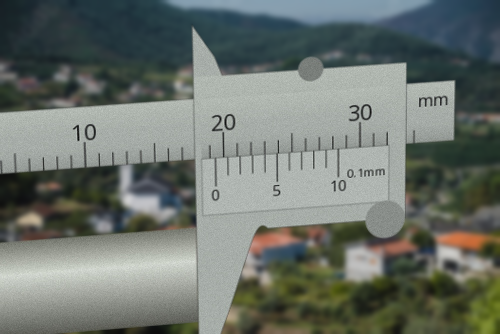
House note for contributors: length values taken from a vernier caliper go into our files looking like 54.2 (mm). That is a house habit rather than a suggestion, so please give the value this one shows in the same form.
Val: 19.4 (mm)
